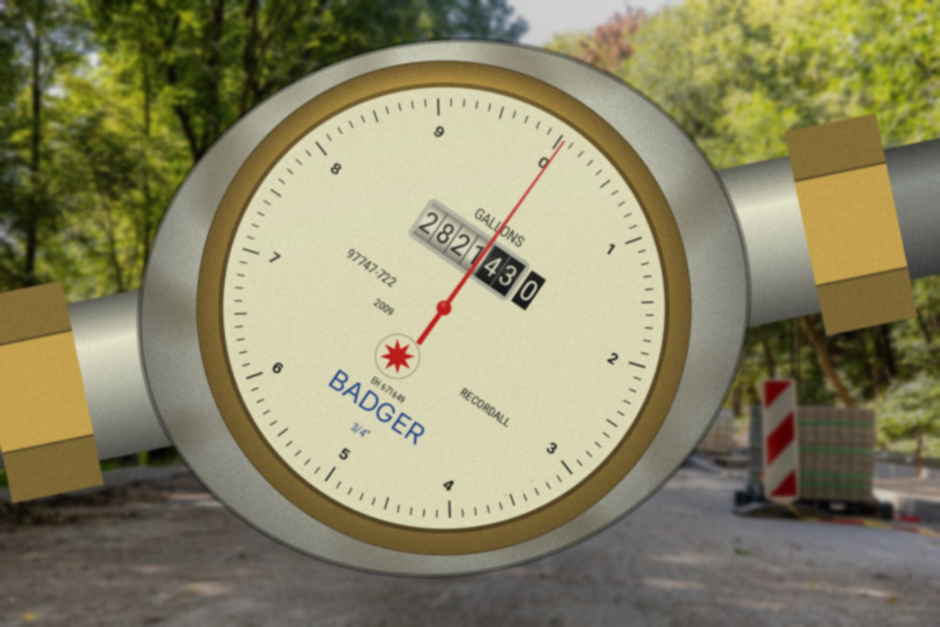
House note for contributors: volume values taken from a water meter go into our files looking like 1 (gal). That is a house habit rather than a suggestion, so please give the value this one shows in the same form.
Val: 2821430.0 (gal)
